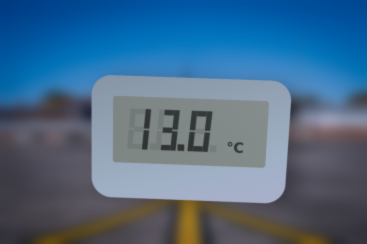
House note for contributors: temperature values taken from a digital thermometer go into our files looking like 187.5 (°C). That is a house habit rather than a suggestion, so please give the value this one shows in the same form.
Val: 13.0 (°C)
